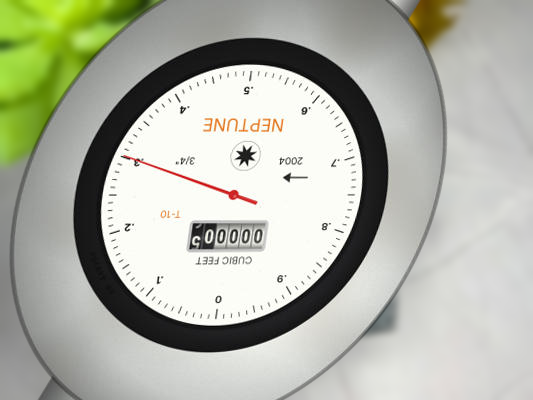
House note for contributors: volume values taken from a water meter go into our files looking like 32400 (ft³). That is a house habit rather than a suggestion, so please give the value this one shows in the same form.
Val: 5.30 (ft³)
